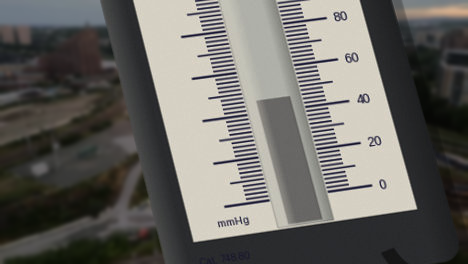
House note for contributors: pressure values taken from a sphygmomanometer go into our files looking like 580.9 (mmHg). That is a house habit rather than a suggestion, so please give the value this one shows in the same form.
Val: 46 (mmHg)
